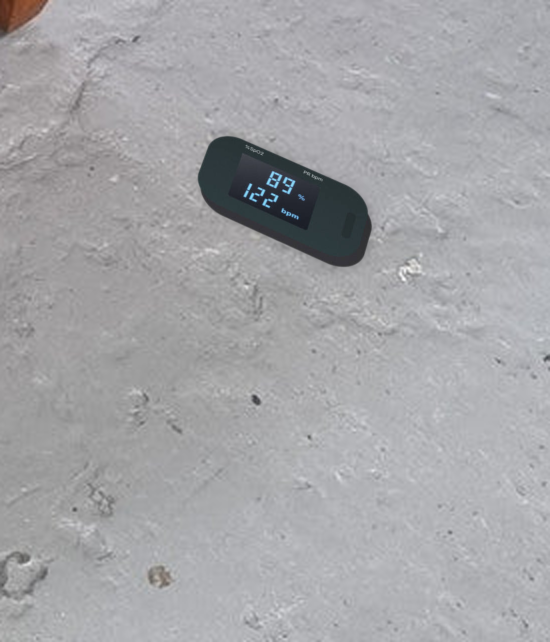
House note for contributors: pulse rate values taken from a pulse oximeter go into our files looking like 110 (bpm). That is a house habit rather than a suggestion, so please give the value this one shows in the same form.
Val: 122 (bpm)
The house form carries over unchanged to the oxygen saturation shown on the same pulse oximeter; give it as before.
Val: 89 (%)
